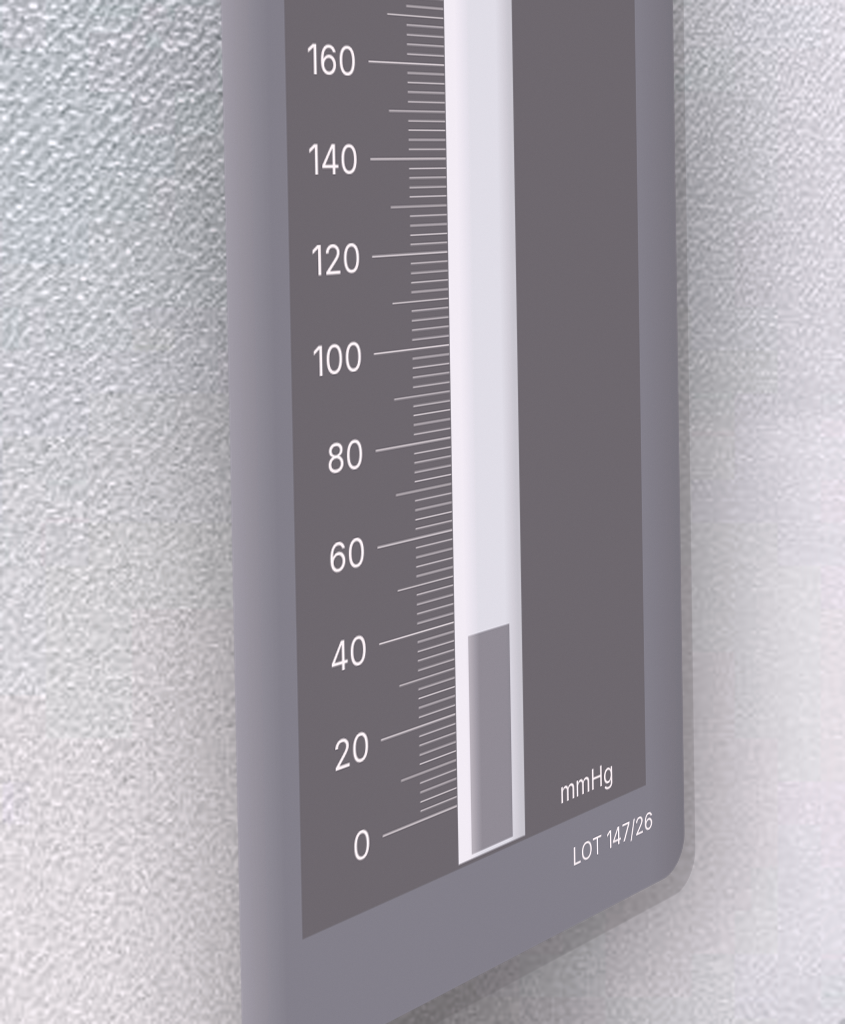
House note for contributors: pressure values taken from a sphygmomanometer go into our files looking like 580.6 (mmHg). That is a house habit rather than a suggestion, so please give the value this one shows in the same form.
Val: 36 (mmHg)
